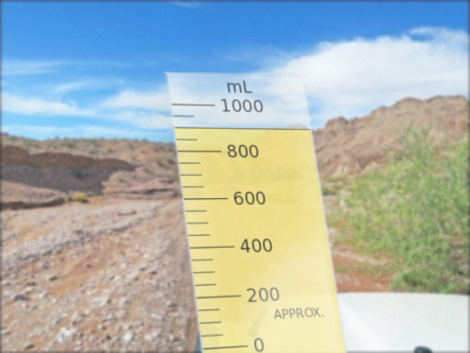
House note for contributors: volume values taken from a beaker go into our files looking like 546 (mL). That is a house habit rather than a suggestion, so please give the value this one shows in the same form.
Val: 900 (mL)
